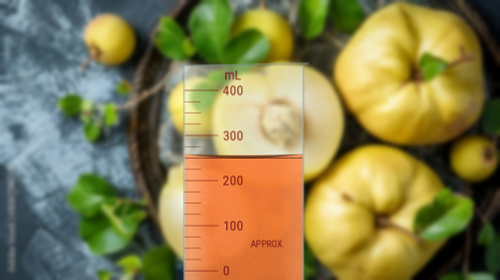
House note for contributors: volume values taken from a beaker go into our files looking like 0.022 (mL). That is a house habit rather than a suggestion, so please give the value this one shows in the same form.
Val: 250 (mL)
